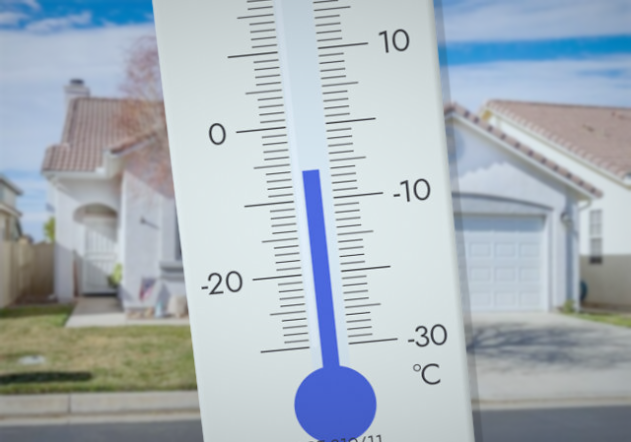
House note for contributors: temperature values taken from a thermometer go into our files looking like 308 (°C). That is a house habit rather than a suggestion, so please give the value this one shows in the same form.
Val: -6 (°C)
